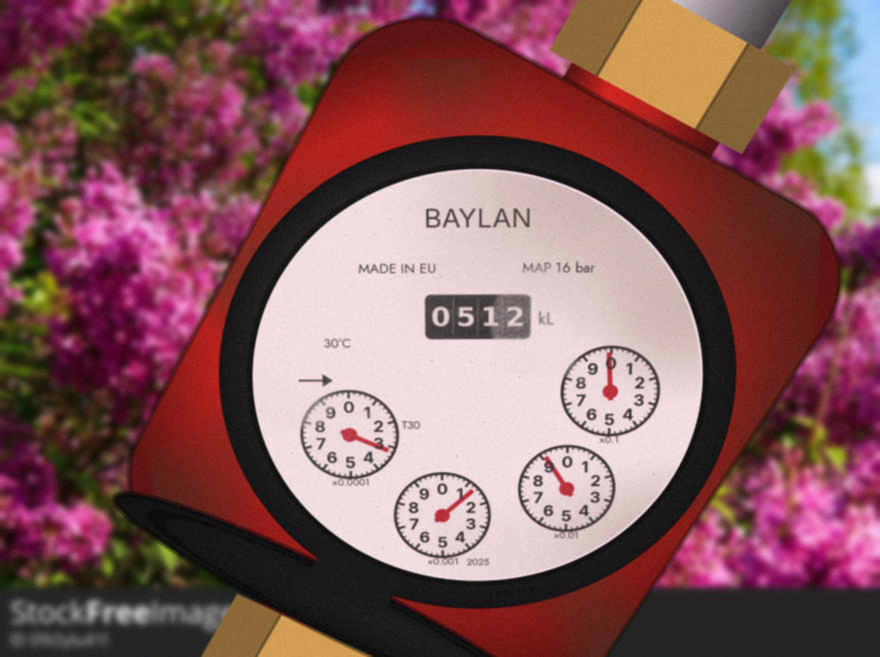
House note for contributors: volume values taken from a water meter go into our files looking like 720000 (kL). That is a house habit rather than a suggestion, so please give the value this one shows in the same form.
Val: 511.9913 (kL)
